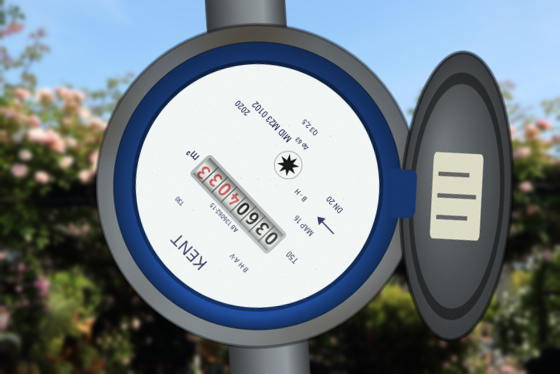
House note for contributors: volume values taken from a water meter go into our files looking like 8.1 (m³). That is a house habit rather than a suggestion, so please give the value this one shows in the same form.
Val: 360.4033 (m³)
